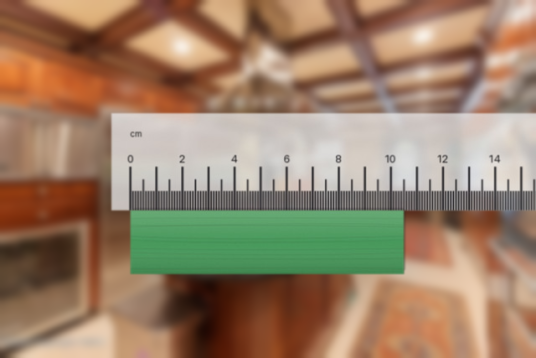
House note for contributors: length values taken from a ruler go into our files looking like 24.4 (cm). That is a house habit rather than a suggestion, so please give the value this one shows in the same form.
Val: 10.5 (cm)
